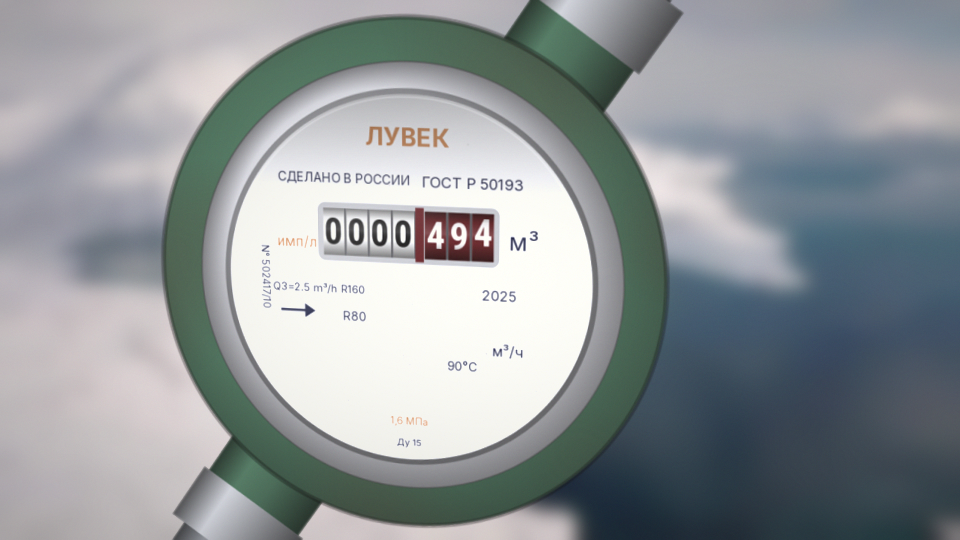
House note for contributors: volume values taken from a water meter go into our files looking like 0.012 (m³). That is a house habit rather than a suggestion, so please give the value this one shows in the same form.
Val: 0.494 (m³)
